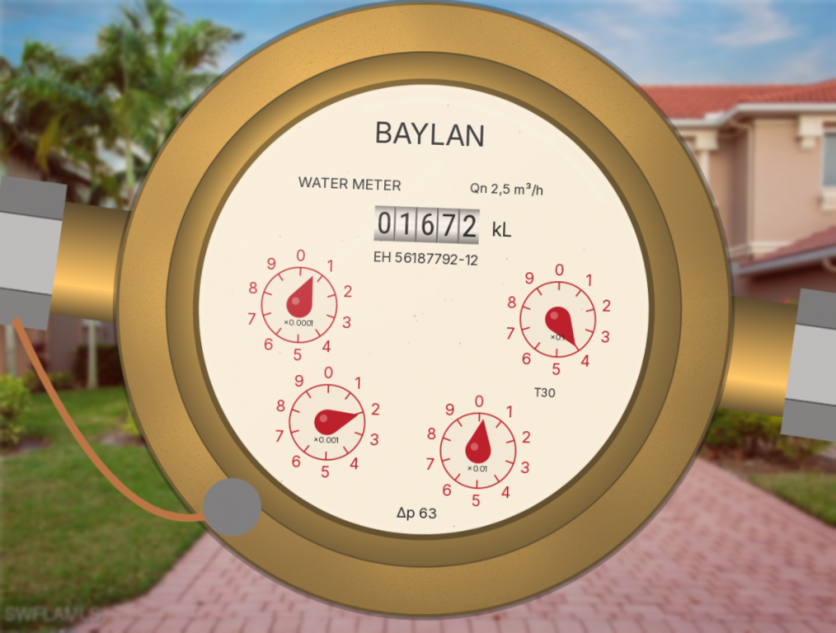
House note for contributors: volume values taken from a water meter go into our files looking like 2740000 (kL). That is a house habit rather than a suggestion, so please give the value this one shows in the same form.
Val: 1672.4020 (kL)
